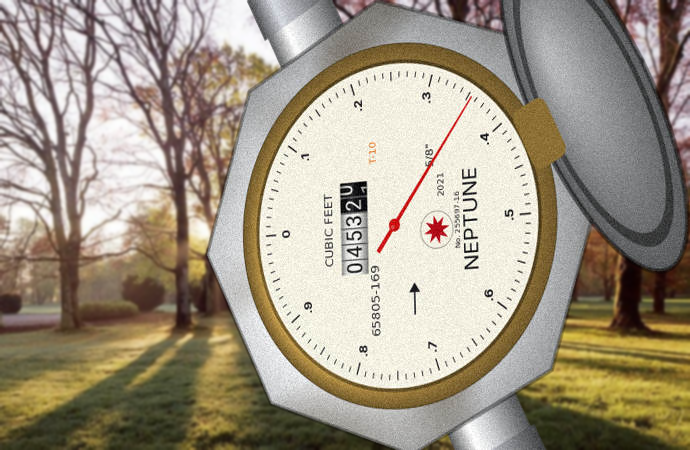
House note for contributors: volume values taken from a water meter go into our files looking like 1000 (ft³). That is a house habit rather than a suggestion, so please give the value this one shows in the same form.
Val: 45320.35 (ft³)
